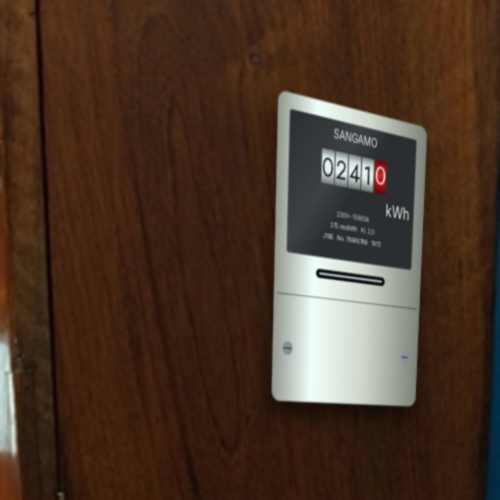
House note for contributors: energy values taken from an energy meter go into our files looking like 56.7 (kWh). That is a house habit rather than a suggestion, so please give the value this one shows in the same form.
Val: 241.0 (kWh)
